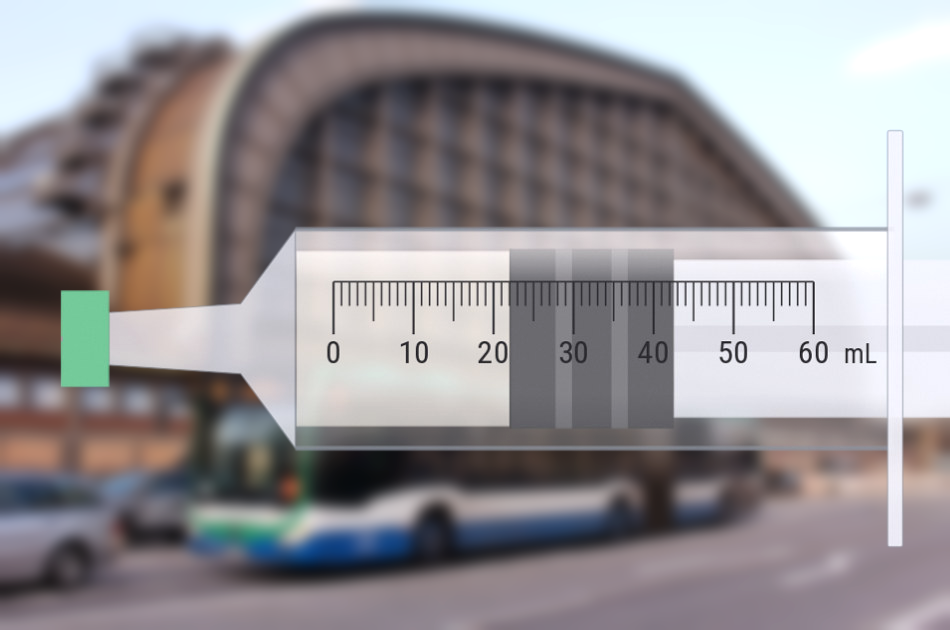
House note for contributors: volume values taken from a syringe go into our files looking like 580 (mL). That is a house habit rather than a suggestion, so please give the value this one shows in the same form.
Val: 22 (mL)
